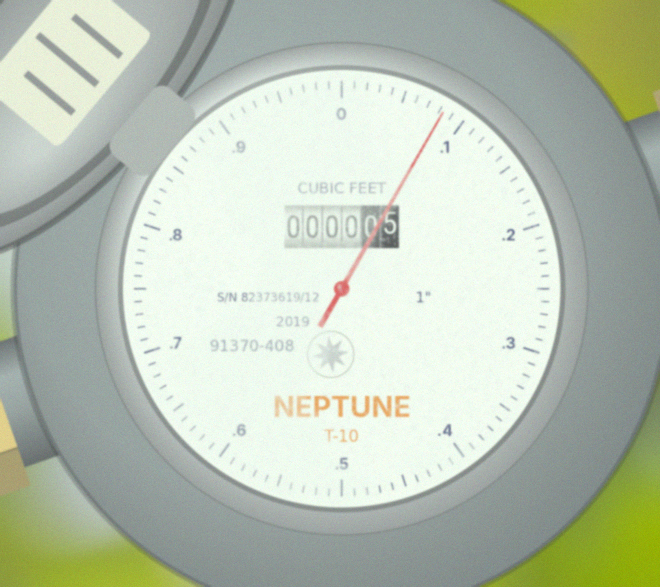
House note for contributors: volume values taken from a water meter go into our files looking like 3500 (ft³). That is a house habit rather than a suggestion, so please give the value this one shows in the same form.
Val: 5.08 (ft³)
